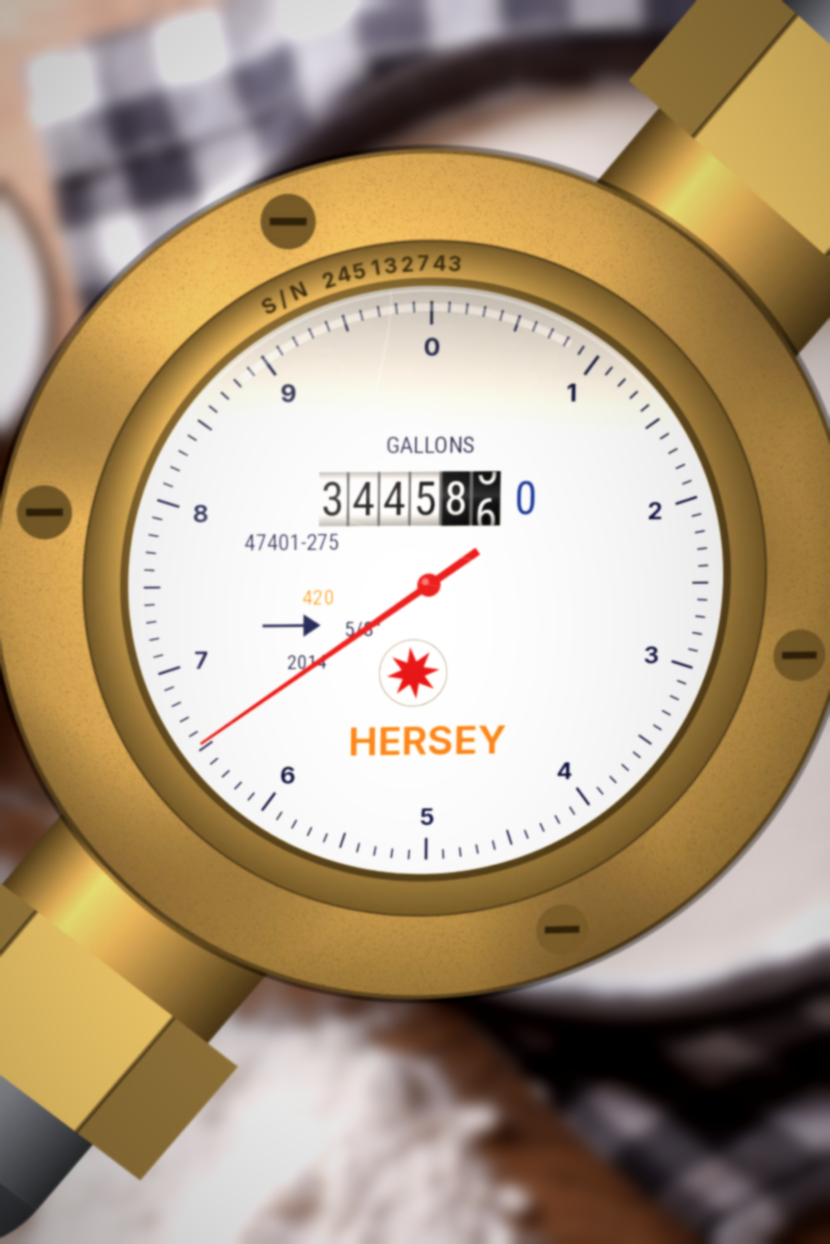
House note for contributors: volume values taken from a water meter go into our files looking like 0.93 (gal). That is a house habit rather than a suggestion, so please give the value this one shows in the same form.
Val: 3445856.5 (gal)
